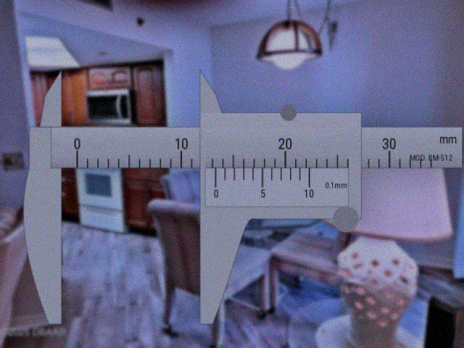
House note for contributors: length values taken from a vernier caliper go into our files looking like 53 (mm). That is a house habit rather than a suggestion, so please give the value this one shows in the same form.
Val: 13.3 (mm)
